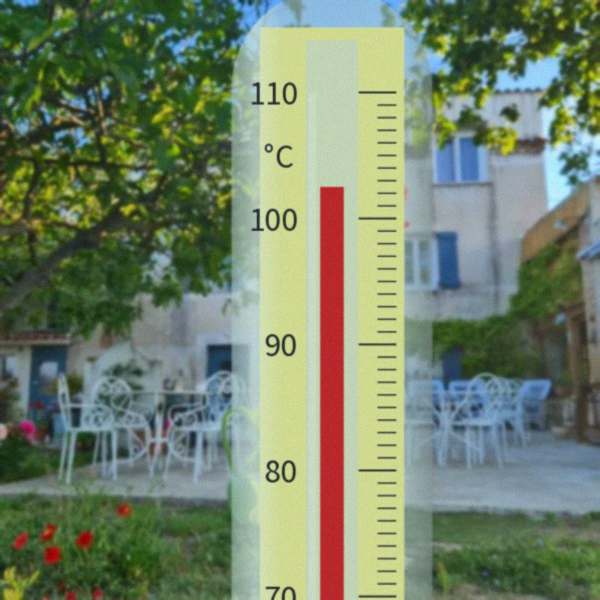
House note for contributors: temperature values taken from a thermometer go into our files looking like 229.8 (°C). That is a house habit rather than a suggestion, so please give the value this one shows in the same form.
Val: 102.5 (°C)
